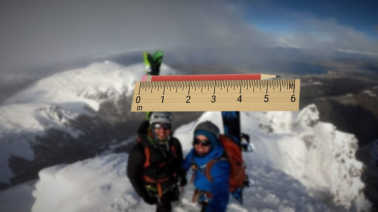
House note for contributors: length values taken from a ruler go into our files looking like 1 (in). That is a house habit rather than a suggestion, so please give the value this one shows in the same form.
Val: 5.5 (in)
